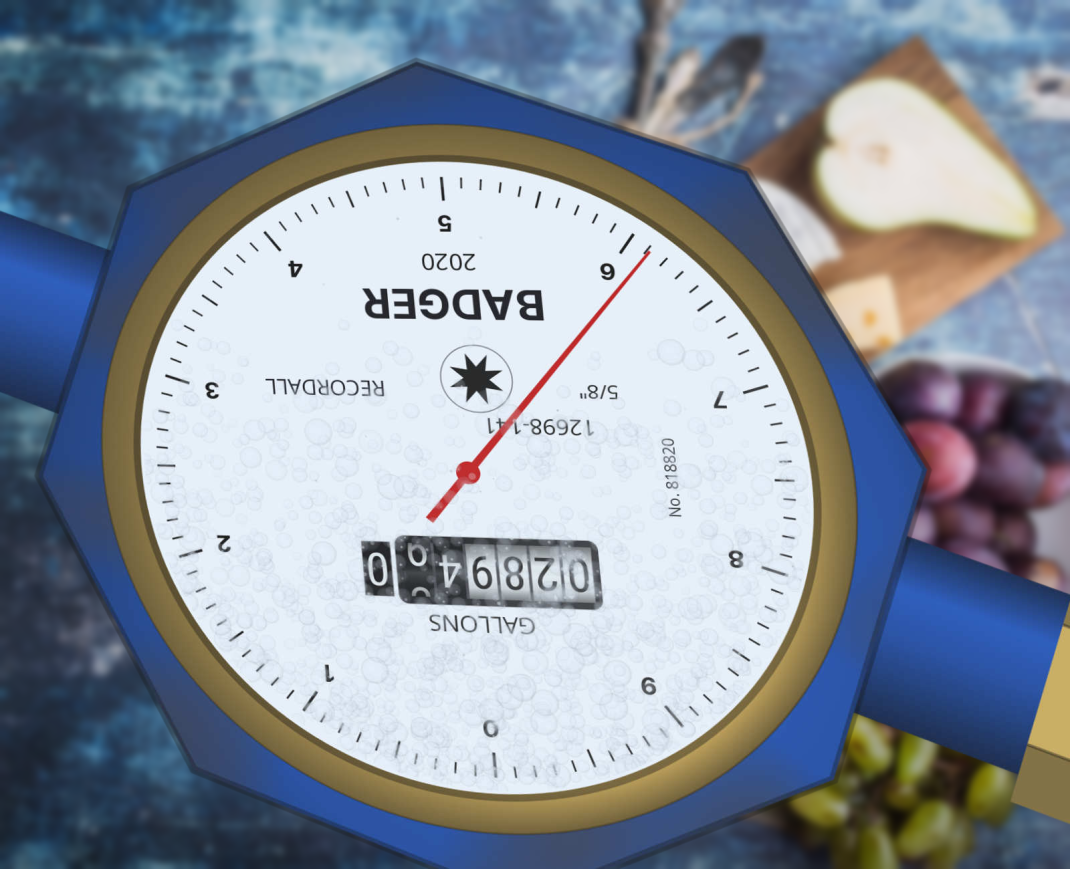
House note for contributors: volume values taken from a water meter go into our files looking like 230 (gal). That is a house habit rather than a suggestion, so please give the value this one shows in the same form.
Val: 289486.1 (gal)
